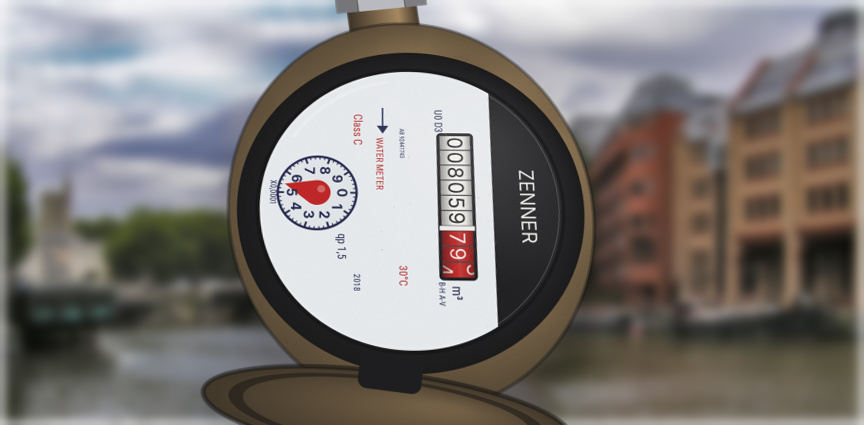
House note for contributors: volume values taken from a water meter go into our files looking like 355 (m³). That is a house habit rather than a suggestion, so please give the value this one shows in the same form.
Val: 8059.7935 (m³)
